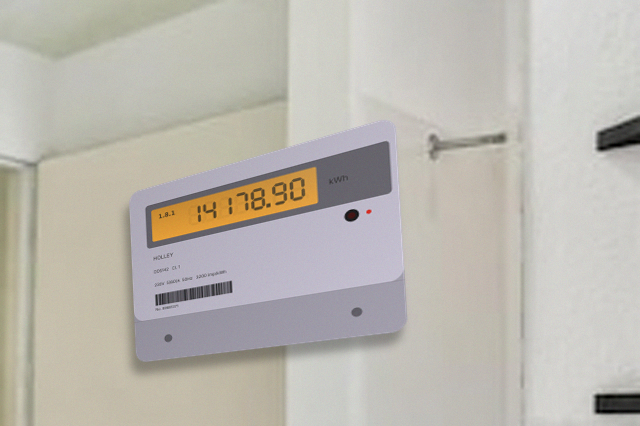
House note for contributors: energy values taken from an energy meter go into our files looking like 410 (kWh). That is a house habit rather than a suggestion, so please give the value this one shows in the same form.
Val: 14178.90 (kWh)
